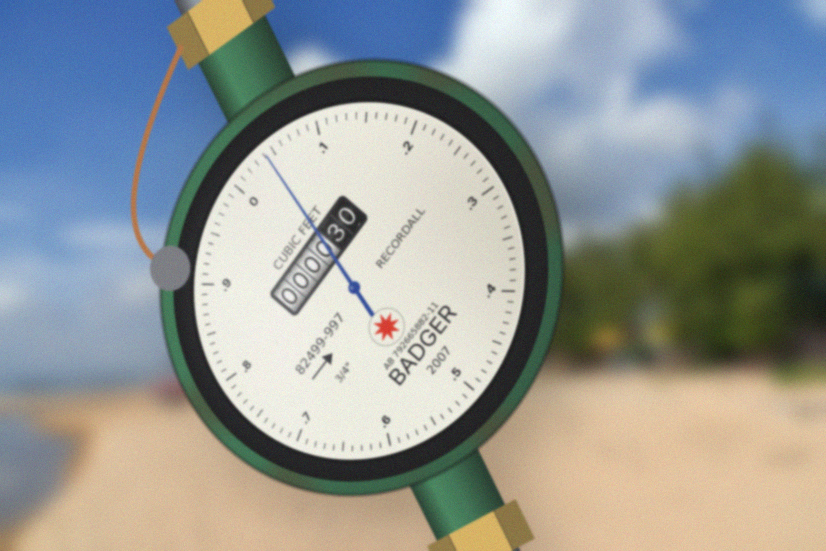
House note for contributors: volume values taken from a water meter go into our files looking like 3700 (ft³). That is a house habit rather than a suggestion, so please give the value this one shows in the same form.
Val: 30.04 (ft³)
